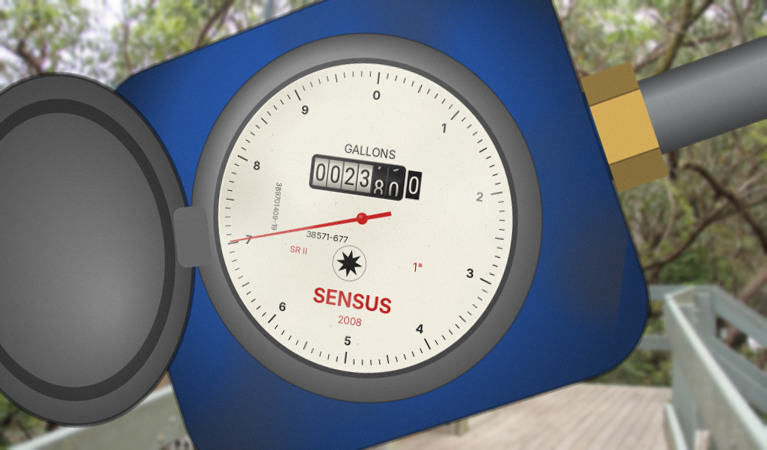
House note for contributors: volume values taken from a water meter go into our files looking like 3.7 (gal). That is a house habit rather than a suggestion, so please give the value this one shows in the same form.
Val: 23797.0 (gal)
